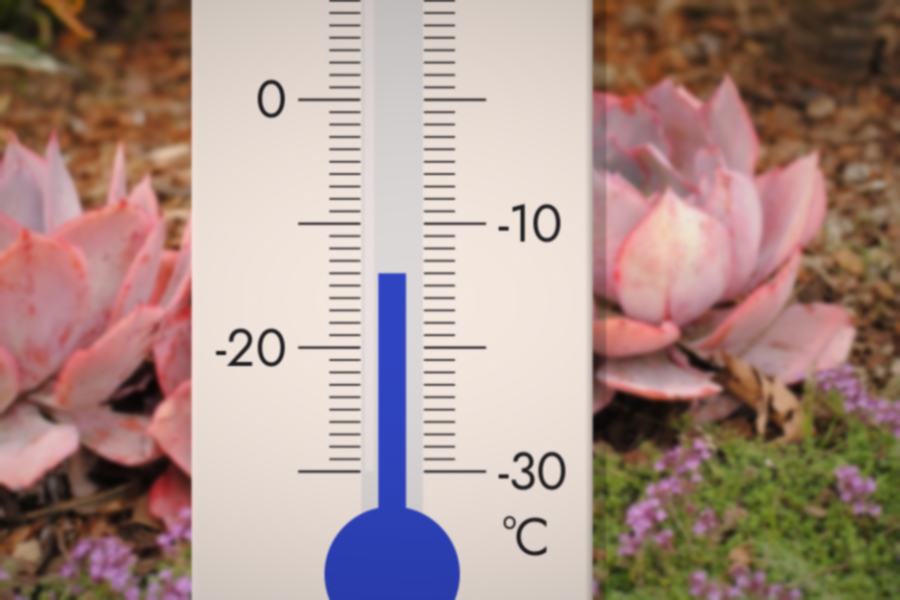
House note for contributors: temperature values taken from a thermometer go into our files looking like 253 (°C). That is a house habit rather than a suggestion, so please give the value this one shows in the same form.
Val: -14 (°C)
